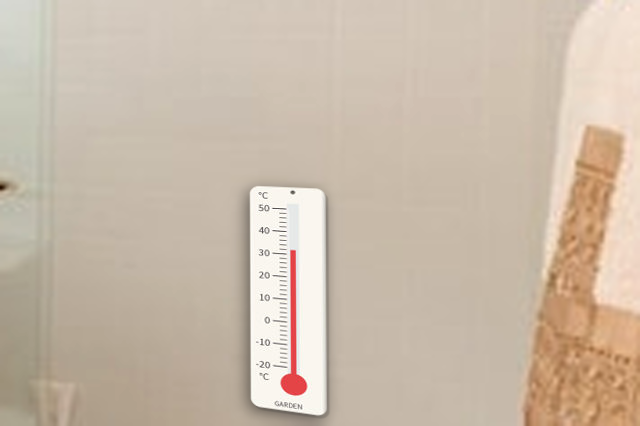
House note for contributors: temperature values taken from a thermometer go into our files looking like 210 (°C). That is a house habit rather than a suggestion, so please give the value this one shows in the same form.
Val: 32 (°C)
